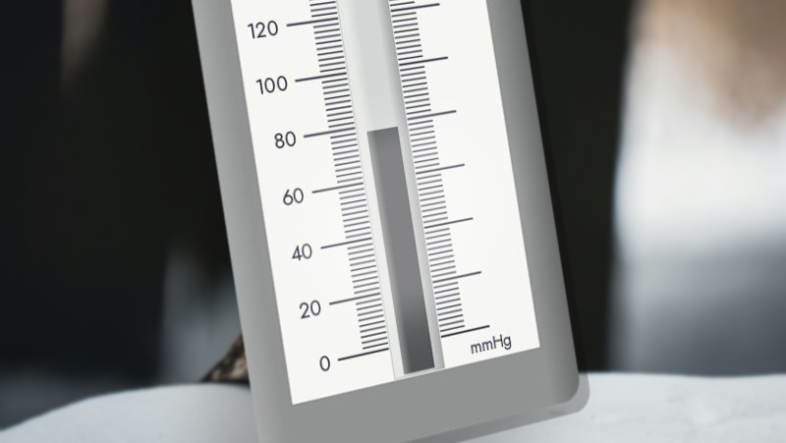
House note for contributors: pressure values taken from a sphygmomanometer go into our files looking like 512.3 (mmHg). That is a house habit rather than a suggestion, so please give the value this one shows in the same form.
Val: 78 (mmHg)
